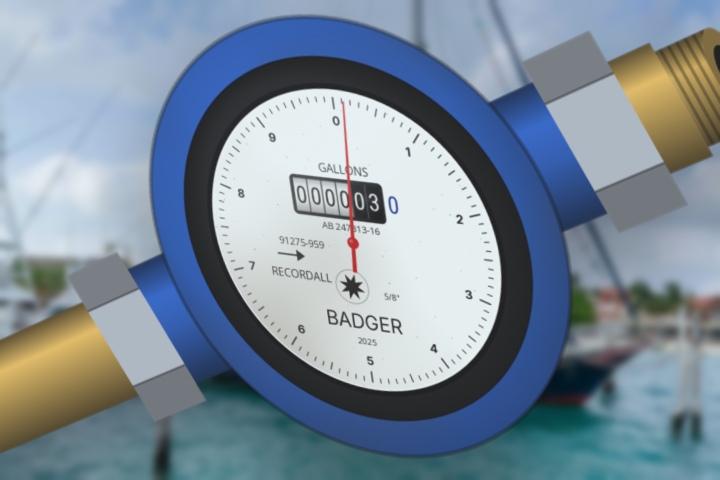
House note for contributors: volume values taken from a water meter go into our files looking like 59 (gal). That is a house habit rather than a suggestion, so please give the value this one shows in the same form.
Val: 30.1 (gal)
